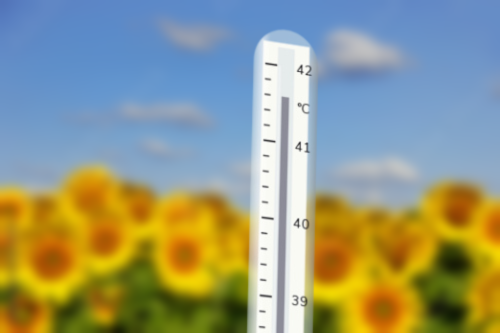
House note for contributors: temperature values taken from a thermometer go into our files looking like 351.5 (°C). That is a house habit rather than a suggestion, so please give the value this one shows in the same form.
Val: 41.6 (°C)
